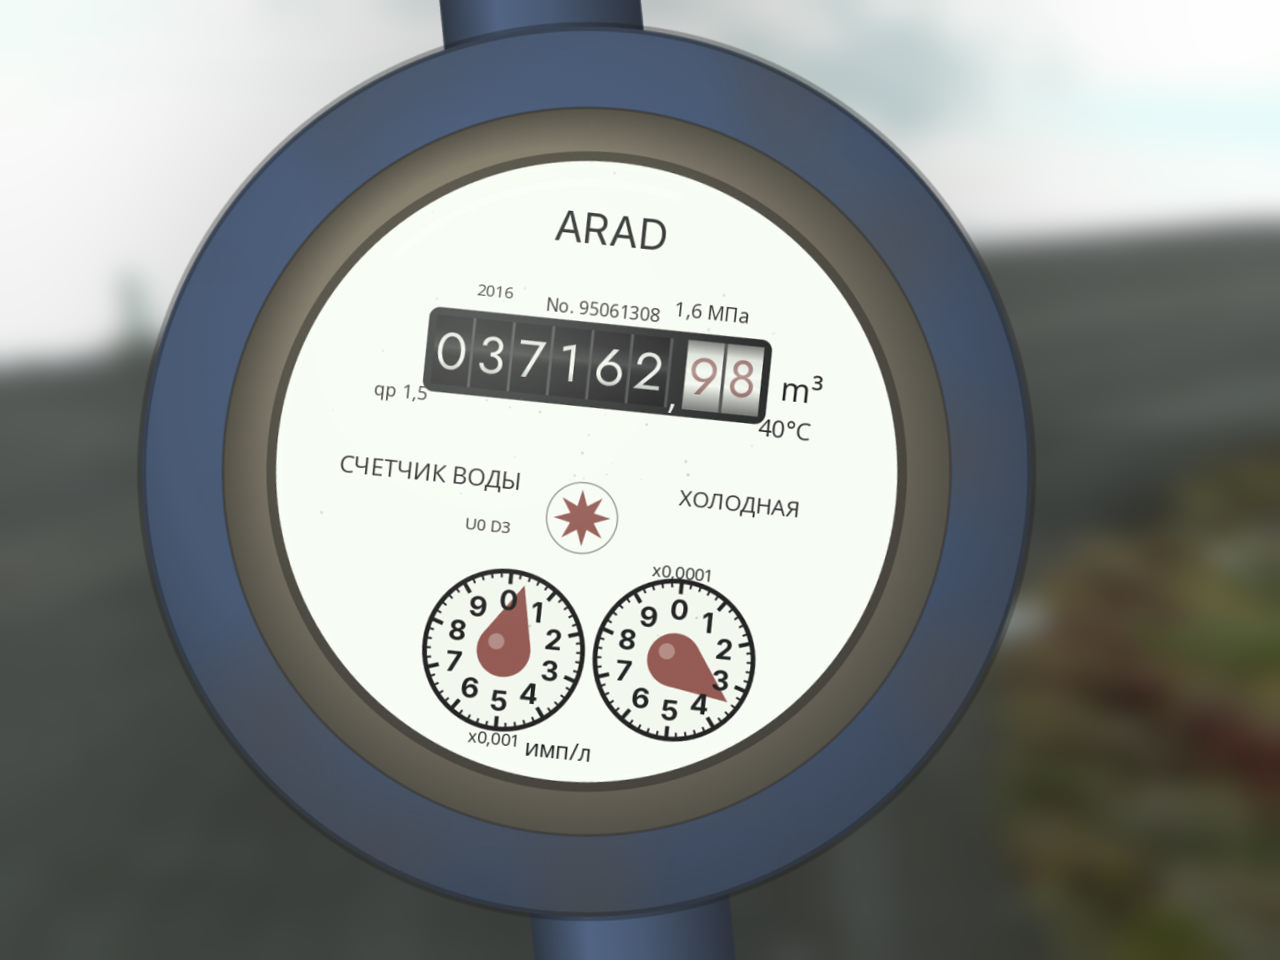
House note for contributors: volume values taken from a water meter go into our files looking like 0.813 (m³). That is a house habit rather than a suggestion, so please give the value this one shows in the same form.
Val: 37162.9803 (m³)
